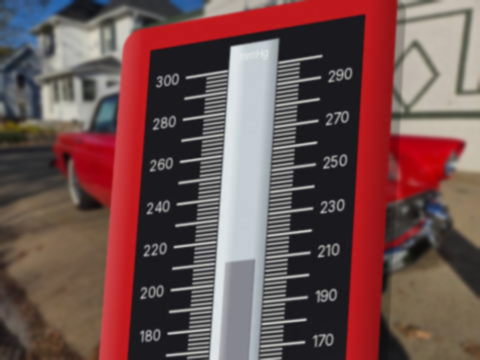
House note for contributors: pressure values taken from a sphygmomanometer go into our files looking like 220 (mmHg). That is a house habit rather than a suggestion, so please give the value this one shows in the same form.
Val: 210 (mmHg)
